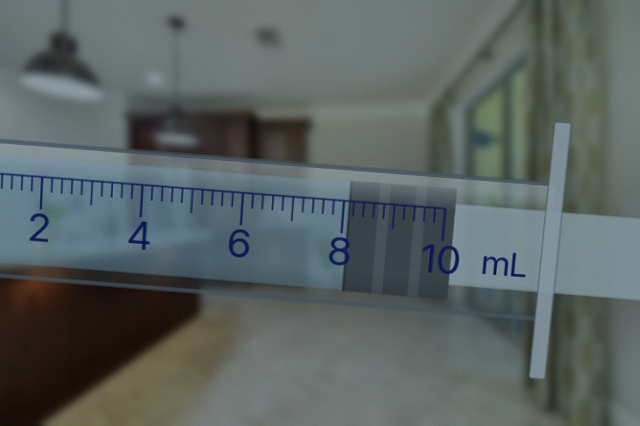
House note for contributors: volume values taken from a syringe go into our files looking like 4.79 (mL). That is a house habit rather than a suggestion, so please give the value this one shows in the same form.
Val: 8.1 (mL)
